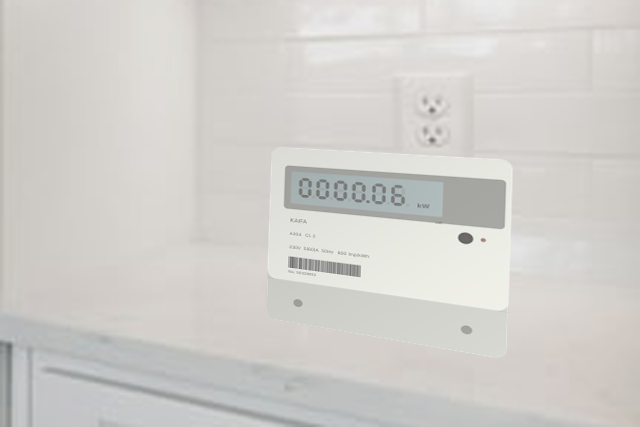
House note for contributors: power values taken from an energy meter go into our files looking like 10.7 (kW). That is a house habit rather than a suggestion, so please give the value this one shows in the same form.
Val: 0.06 (kW)
